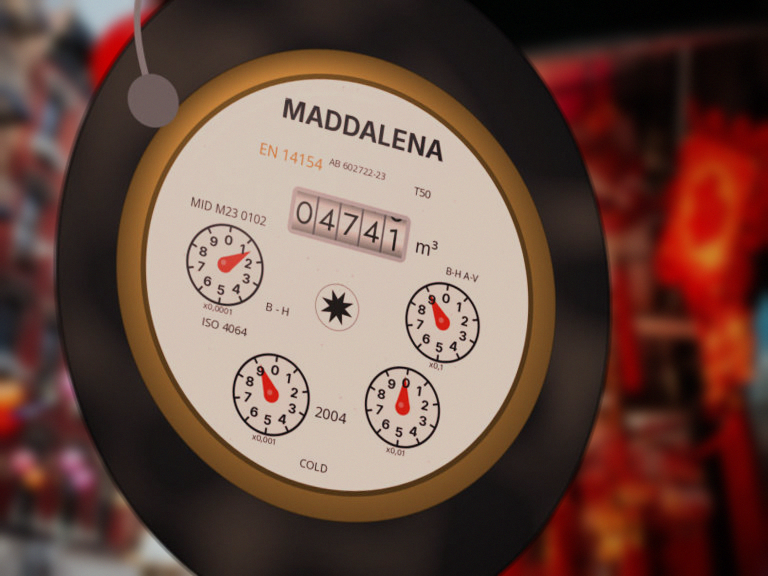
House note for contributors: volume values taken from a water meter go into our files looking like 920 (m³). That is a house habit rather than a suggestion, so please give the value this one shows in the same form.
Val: 4740.8991 (m³)
